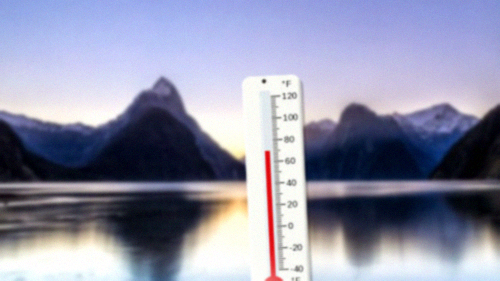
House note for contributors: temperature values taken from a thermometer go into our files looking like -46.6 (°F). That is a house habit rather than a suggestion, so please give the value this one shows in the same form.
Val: 70 (°F)
